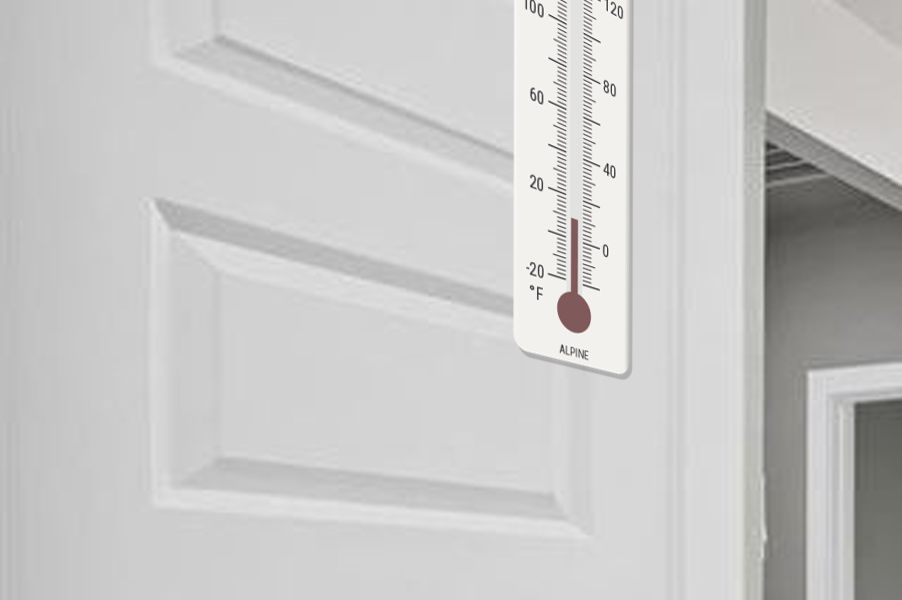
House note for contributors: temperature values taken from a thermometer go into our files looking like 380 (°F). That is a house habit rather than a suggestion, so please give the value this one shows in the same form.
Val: 10 (°F)
